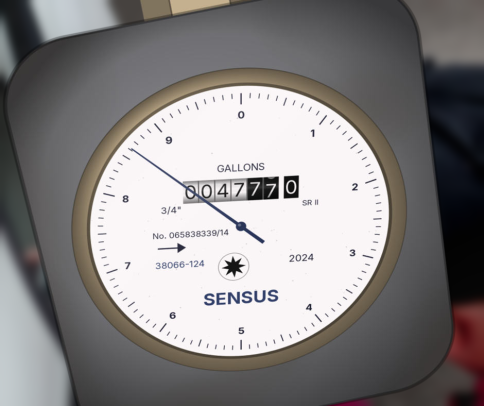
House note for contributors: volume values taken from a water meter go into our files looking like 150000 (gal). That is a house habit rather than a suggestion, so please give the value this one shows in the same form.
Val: 47768.6 (gal)
